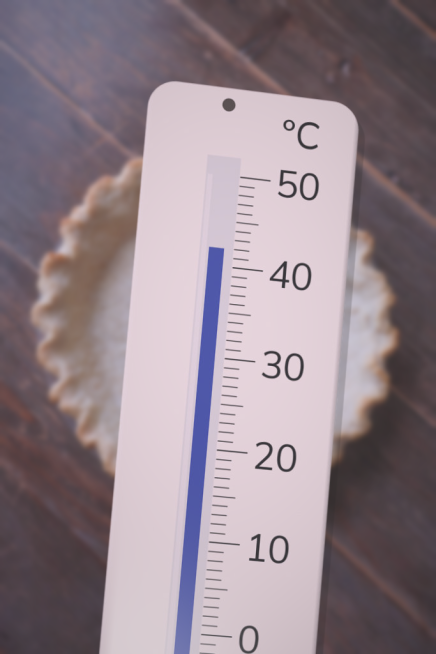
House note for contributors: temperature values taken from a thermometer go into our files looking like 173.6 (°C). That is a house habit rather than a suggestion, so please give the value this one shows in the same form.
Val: 42 (°C)
